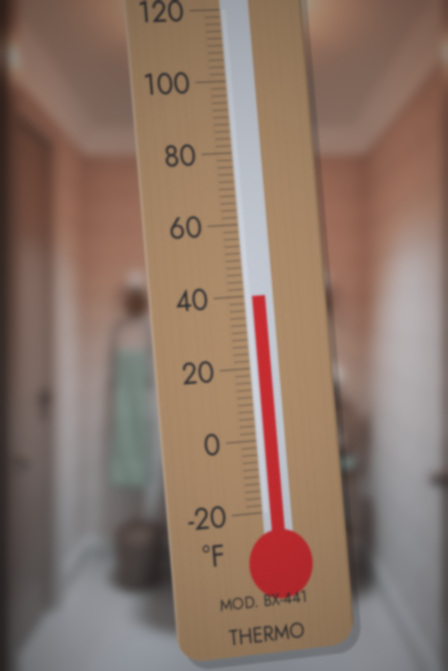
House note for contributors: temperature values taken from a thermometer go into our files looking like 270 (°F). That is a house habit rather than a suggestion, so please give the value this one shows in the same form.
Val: 40 (°F)
